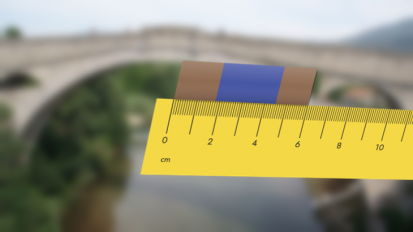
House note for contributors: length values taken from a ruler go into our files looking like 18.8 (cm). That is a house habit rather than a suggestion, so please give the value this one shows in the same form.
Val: 6 (cm)
